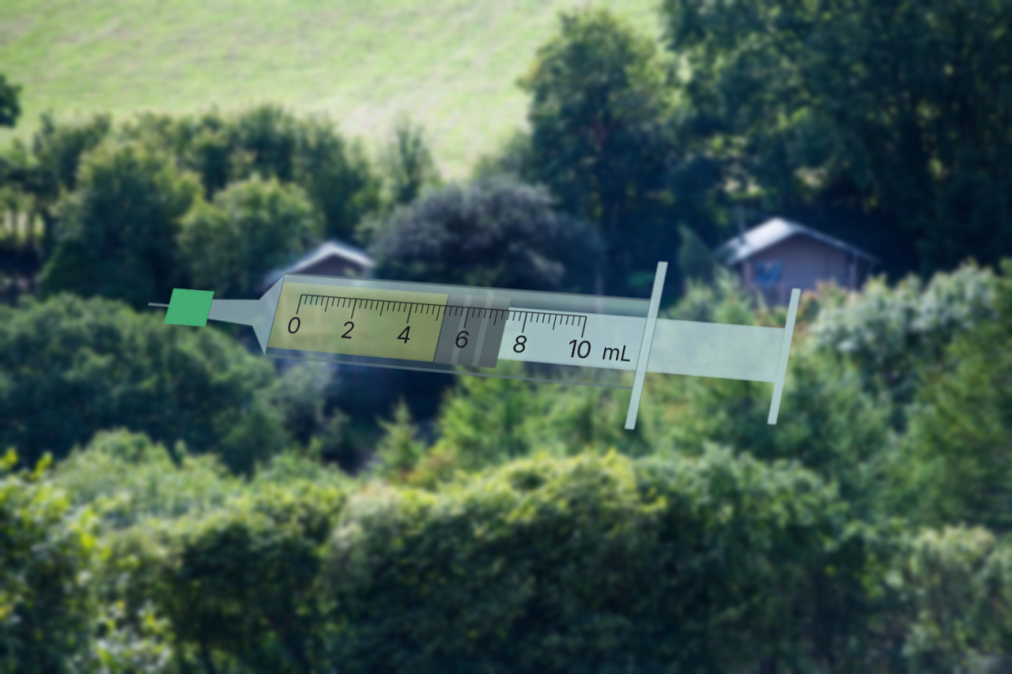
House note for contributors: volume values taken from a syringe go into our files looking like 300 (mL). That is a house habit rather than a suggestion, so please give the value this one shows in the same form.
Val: 5.2 (mL)
